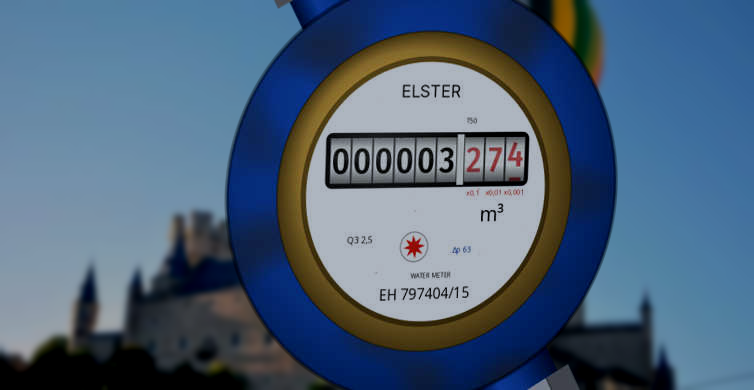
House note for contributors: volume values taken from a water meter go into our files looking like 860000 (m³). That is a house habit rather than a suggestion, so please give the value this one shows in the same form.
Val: 3.274 (m³)
